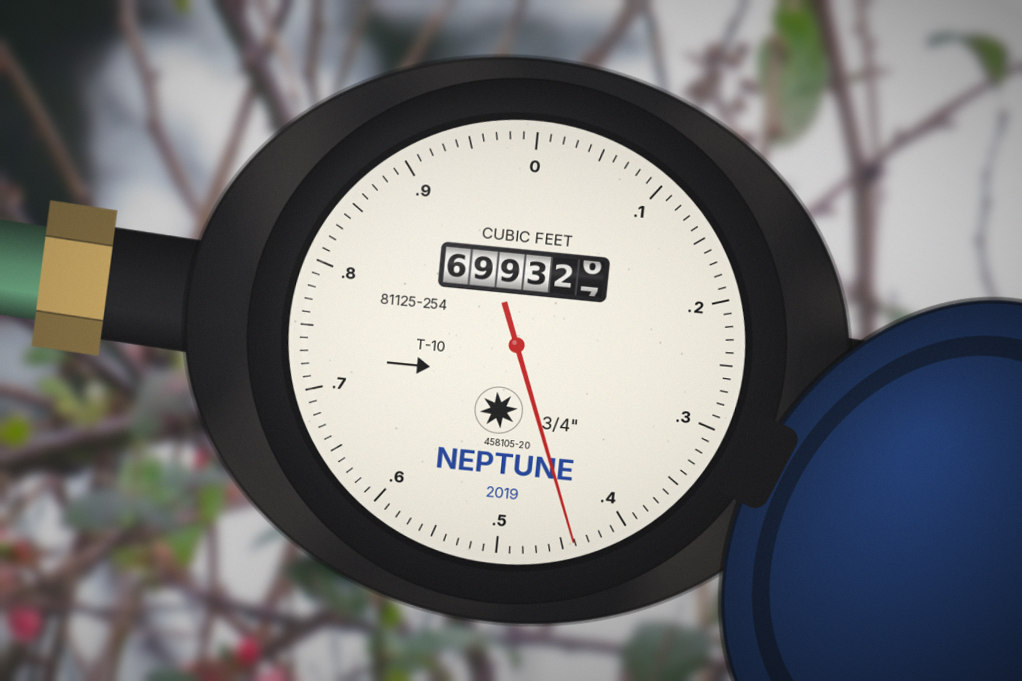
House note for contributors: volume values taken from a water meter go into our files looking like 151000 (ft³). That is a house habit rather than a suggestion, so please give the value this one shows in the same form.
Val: 699326.44 (ft³)
